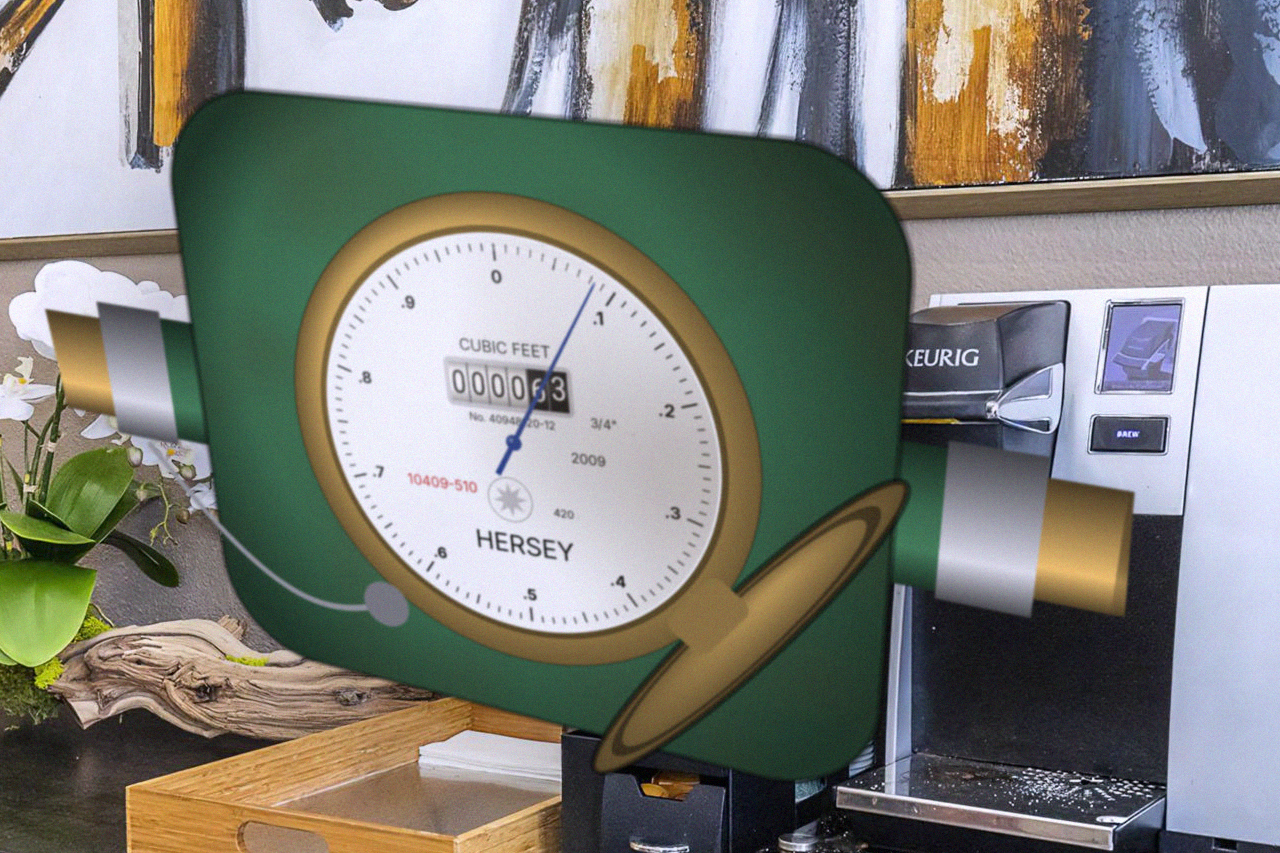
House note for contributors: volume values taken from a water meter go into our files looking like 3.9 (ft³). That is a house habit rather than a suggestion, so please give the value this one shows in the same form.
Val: 63.08 (ft³)
